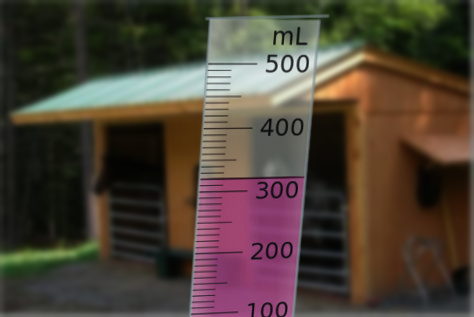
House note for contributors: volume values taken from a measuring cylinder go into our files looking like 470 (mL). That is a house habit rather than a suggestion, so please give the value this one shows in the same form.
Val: 320 (mL)
